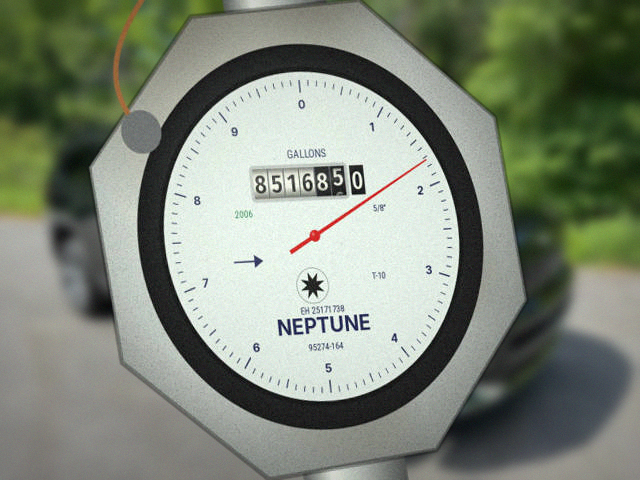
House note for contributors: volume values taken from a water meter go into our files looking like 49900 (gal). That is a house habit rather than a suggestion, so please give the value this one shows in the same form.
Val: 8516851.7 (gal)
